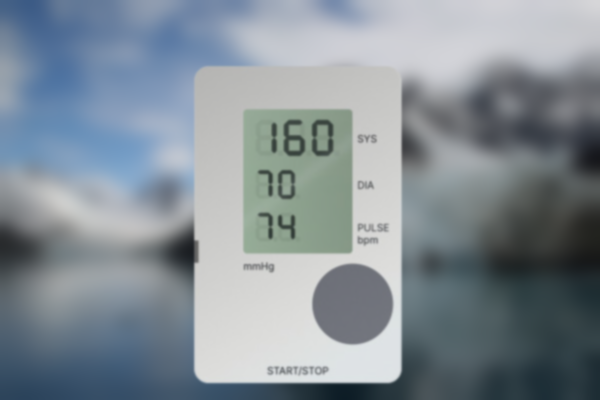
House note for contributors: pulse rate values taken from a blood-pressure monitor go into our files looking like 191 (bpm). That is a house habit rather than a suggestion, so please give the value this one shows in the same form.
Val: 74 (bpm)
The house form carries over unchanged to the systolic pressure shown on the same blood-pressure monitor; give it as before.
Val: 160 (mmHg)
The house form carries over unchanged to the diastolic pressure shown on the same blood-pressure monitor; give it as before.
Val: 70 (mmHg)
